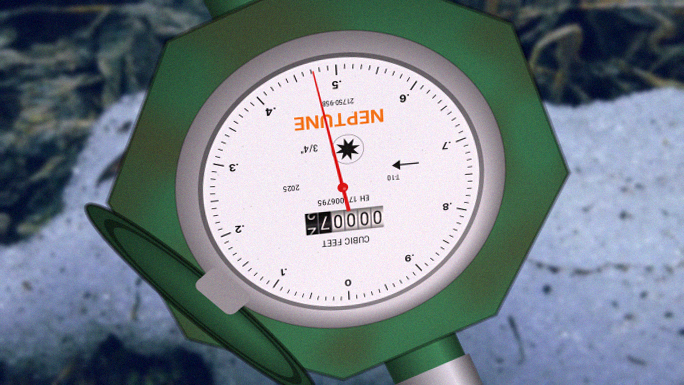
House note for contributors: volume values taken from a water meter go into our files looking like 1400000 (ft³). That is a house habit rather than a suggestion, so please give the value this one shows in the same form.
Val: 72.47 (ft³)
